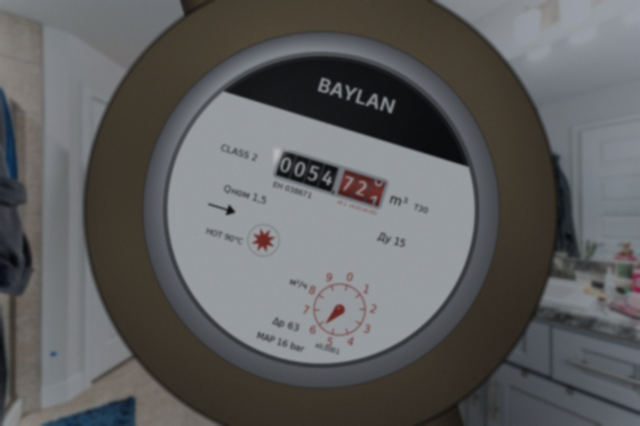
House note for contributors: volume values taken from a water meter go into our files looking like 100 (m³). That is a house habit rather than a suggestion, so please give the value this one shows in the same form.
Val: 54.7205 (m³)
